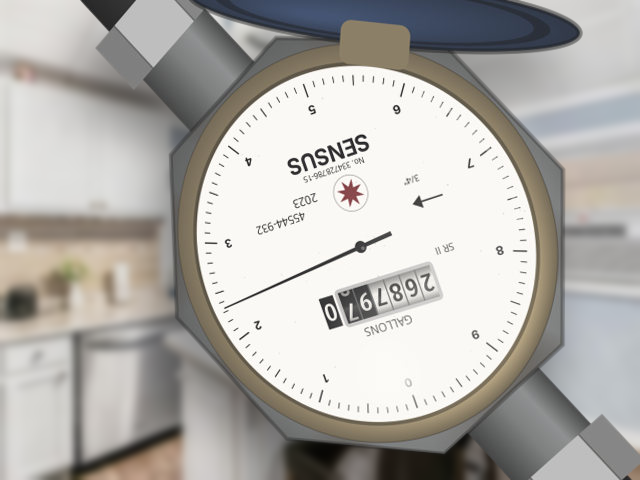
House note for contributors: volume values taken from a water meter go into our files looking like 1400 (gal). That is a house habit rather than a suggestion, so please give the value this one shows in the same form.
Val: 2687972.3 (gal)
